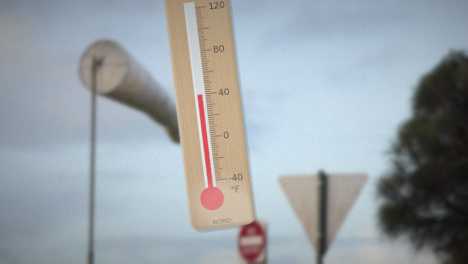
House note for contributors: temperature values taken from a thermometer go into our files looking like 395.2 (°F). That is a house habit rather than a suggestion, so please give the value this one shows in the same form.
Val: 40 (°F)
